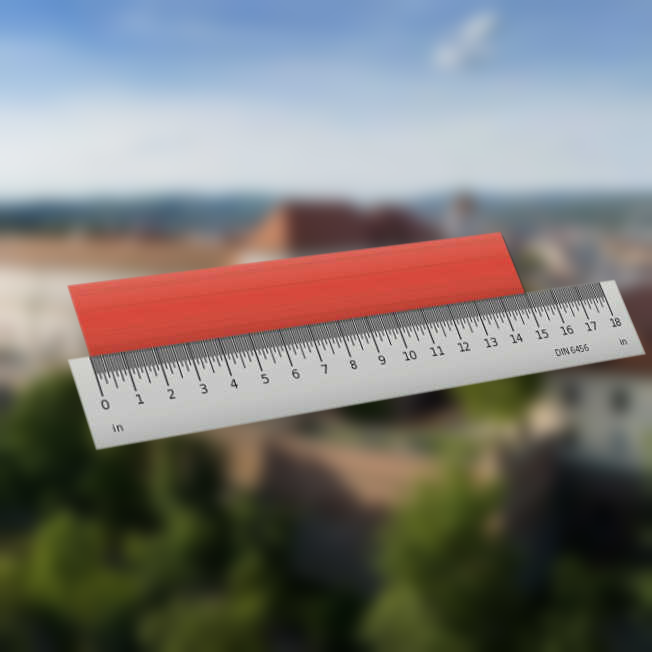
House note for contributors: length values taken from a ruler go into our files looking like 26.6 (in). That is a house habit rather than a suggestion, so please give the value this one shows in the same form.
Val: 15 (in)
